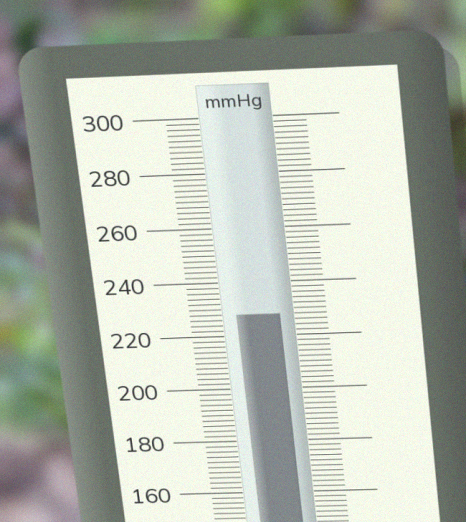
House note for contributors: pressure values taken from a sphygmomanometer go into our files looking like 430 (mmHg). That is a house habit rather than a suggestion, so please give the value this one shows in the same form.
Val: 228 (mmHg)
